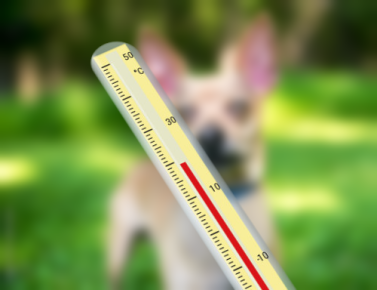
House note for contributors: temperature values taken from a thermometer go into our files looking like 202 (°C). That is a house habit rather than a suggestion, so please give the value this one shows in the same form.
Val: 19 (°C)
